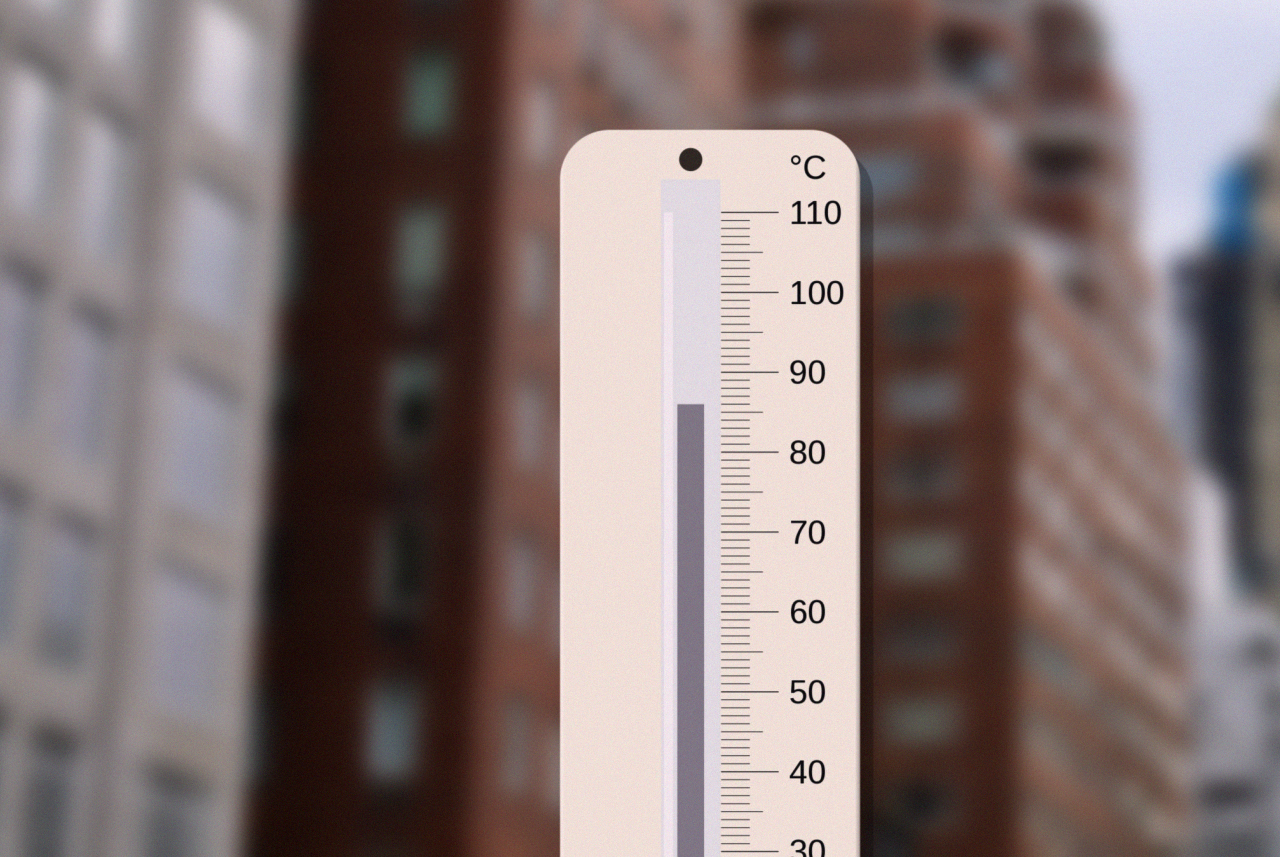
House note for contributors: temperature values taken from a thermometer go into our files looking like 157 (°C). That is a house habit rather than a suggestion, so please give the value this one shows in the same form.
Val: 86 (°C)
